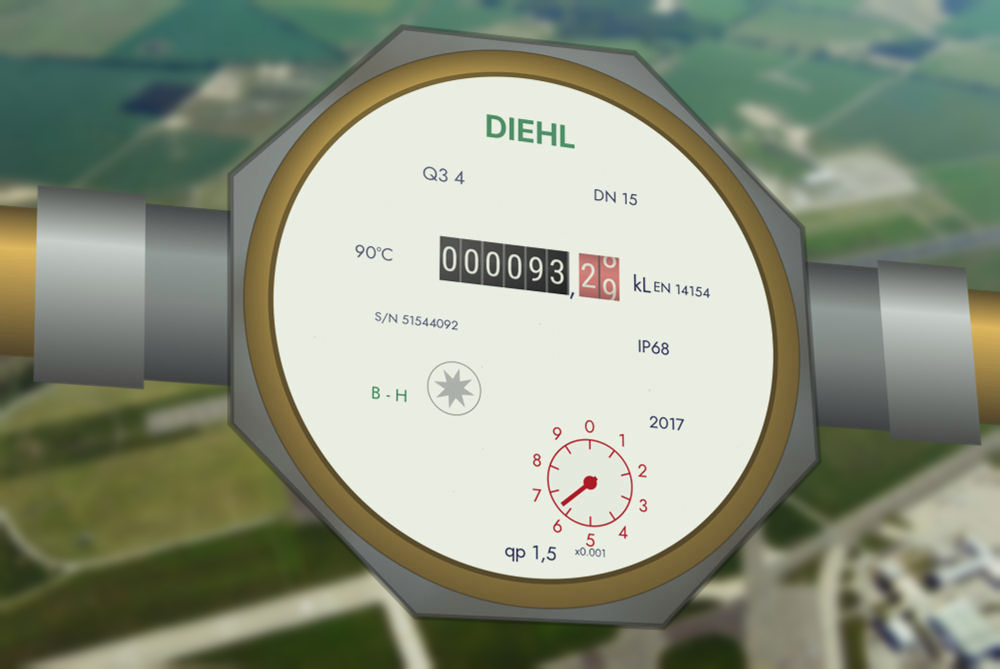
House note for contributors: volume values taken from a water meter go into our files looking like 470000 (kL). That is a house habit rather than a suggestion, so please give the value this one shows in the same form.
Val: 93.286 (kL)
